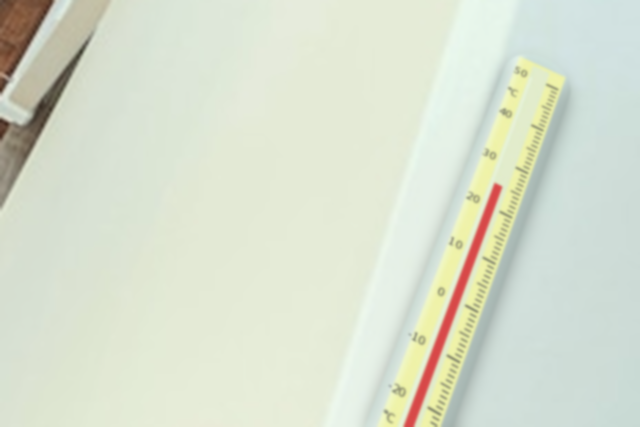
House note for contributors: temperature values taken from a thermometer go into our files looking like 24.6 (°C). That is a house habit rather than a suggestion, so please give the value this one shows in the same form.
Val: 25 (°C)
